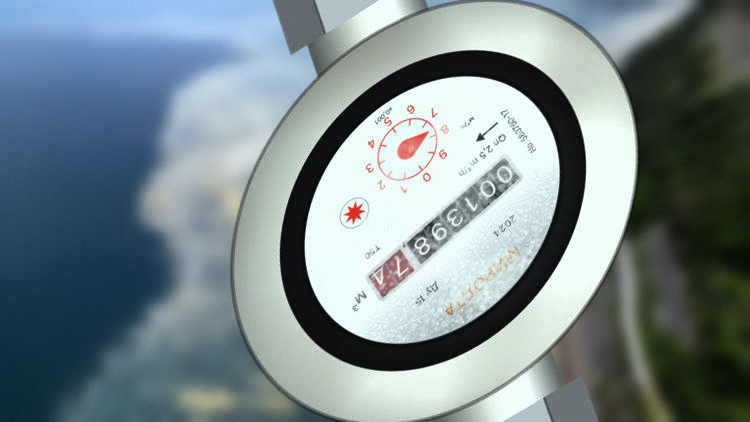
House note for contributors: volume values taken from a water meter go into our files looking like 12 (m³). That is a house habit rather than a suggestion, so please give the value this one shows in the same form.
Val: 1398.737 (m³)
